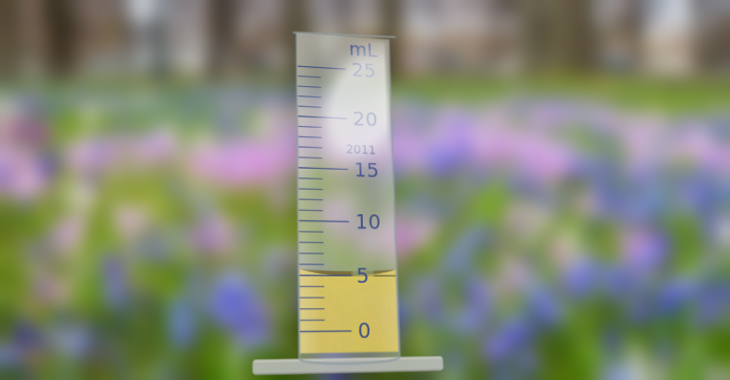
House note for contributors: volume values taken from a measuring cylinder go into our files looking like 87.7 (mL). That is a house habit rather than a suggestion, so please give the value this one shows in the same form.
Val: 5 (mL)
